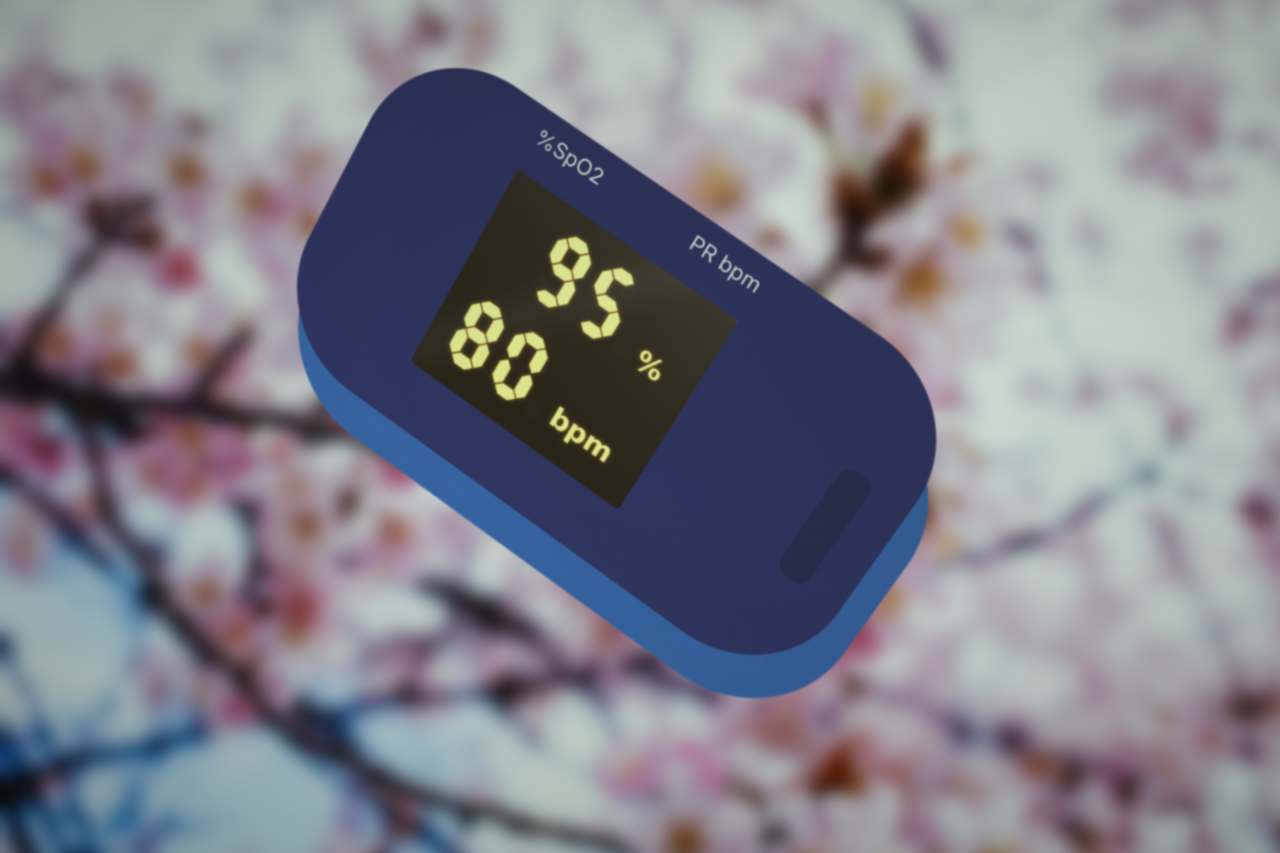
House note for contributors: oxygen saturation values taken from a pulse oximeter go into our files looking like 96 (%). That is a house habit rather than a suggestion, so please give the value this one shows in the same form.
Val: 95 (%)
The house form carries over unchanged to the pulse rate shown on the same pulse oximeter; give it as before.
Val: 80 (bpm)
